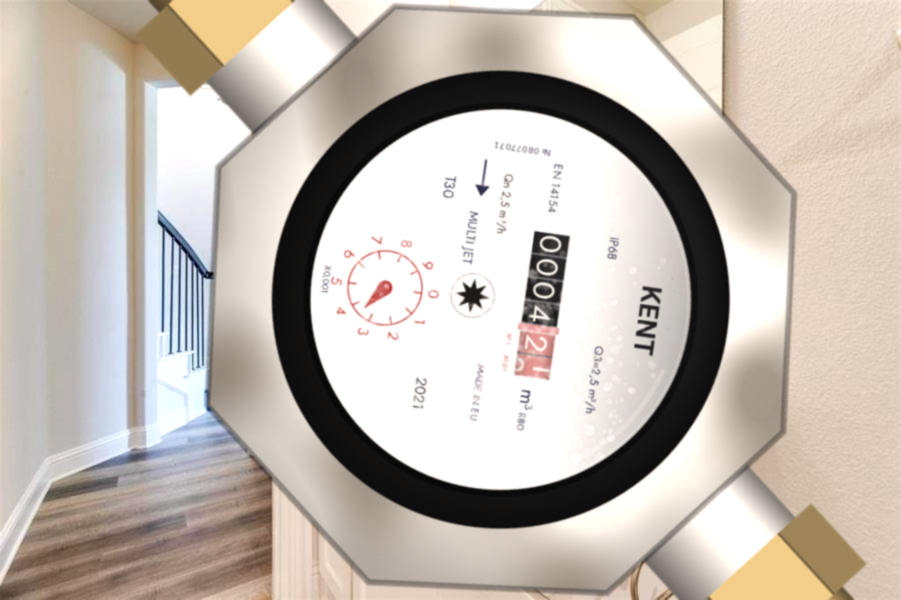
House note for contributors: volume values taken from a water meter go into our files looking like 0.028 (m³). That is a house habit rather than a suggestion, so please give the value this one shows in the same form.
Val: 4.213 (m³)
